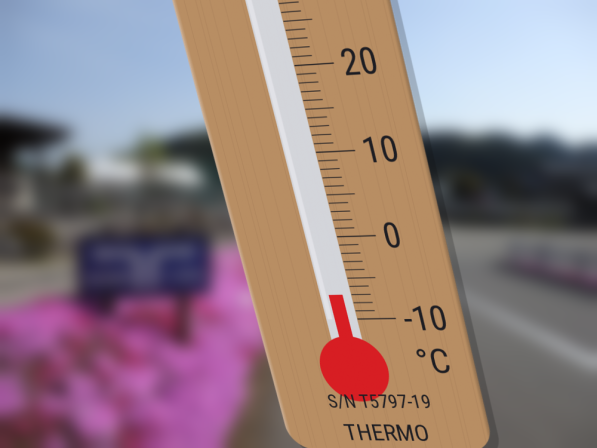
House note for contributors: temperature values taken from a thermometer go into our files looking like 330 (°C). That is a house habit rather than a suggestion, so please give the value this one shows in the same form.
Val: -7 (°C)
